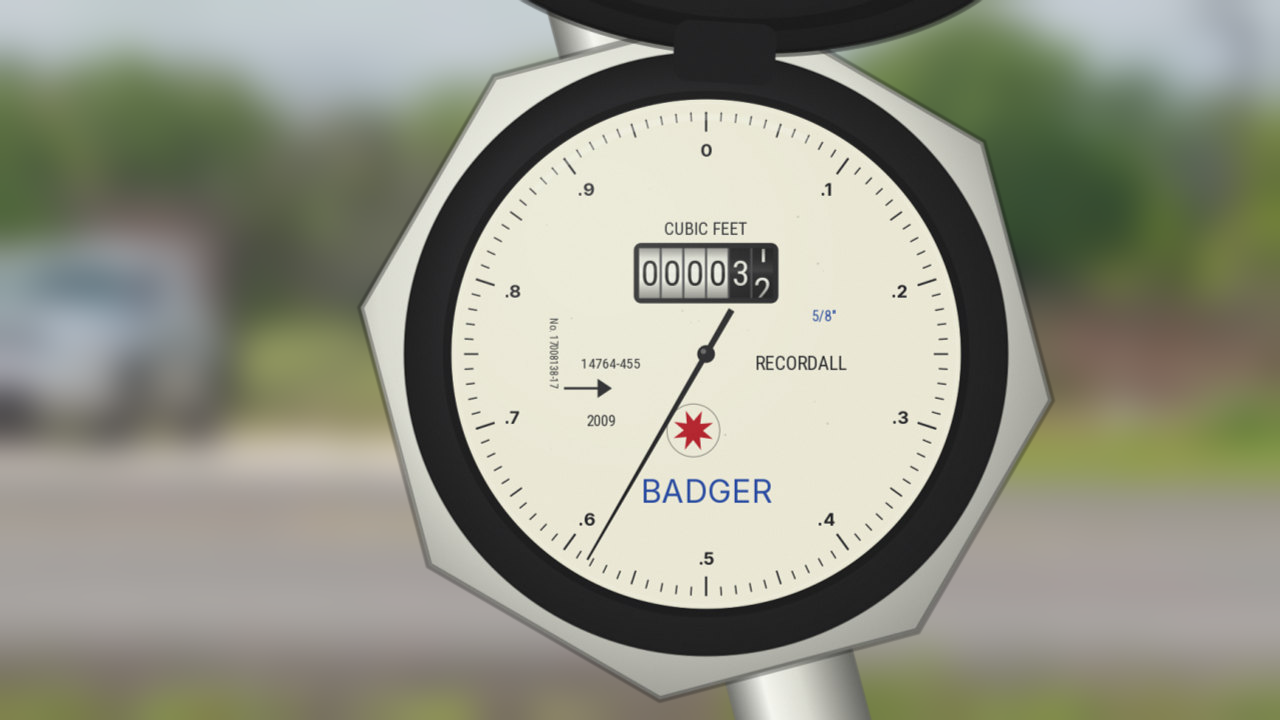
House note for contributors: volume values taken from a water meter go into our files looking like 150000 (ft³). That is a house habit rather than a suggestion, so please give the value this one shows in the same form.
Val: 31.58 (ft³)
